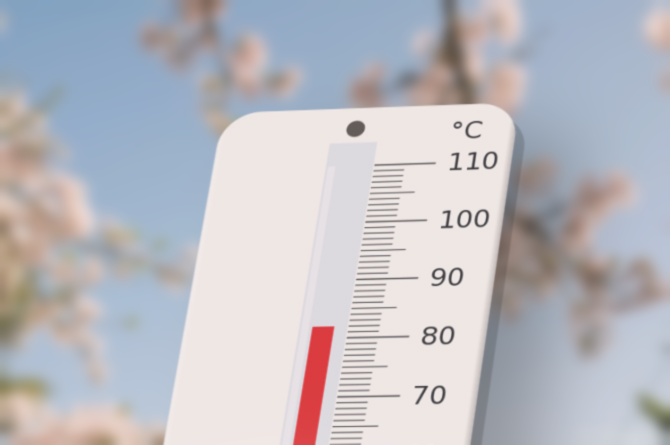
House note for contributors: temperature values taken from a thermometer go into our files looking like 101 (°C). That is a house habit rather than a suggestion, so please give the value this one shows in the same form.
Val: 82 (°C)
